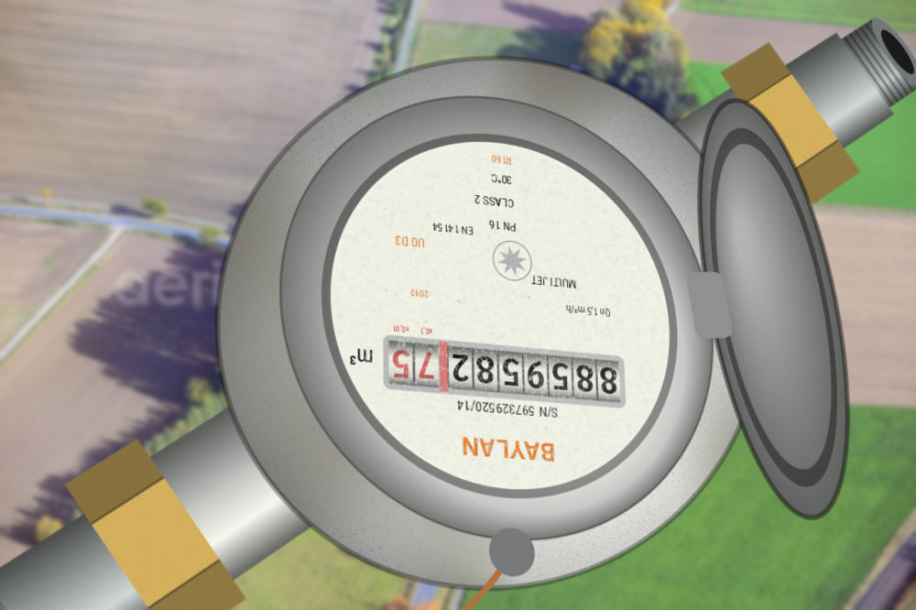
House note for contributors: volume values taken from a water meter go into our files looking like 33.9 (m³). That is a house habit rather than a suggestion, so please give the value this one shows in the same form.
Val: 8859582.75 (m³)
